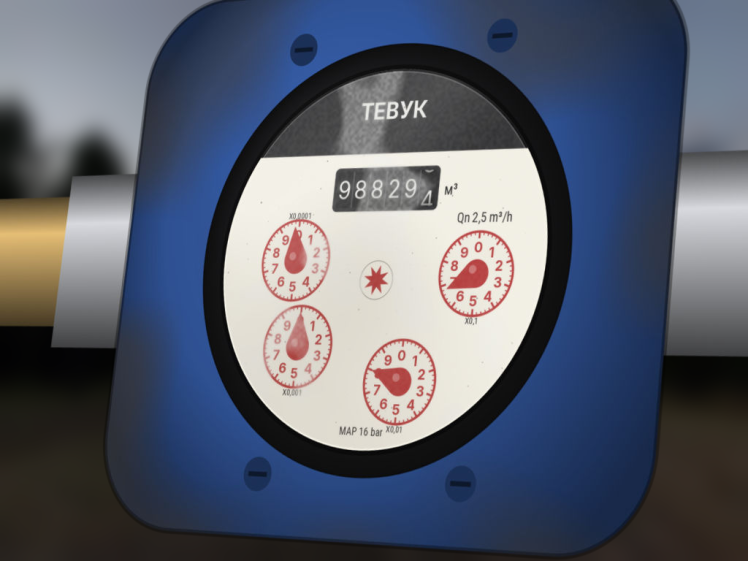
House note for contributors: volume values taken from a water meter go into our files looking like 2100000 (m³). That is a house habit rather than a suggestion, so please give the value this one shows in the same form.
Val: 988293.6799 (m³)
